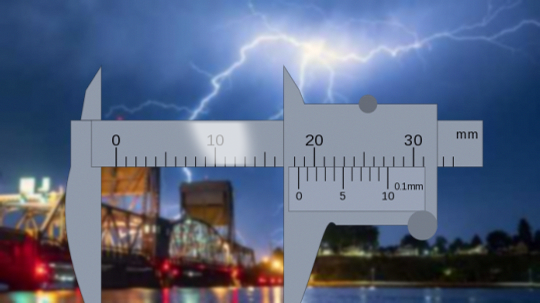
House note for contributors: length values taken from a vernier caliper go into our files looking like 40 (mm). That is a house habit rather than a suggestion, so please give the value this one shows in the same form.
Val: 18.4 (mm)
